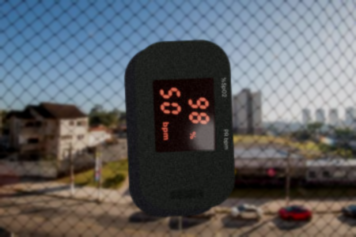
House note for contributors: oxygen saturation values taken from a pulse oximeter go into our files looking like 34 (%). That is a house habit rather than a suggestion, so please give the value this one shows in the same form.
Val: 98 (%)
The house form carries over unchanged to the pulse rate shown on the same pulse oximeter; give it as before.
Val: 50 (bpm)
